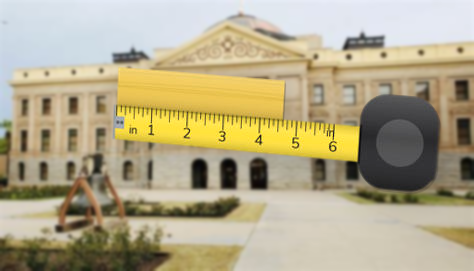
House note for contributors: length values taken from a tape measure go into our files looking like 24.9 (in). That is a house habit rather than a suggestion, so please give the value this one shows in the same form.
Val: 4.625 (in)
